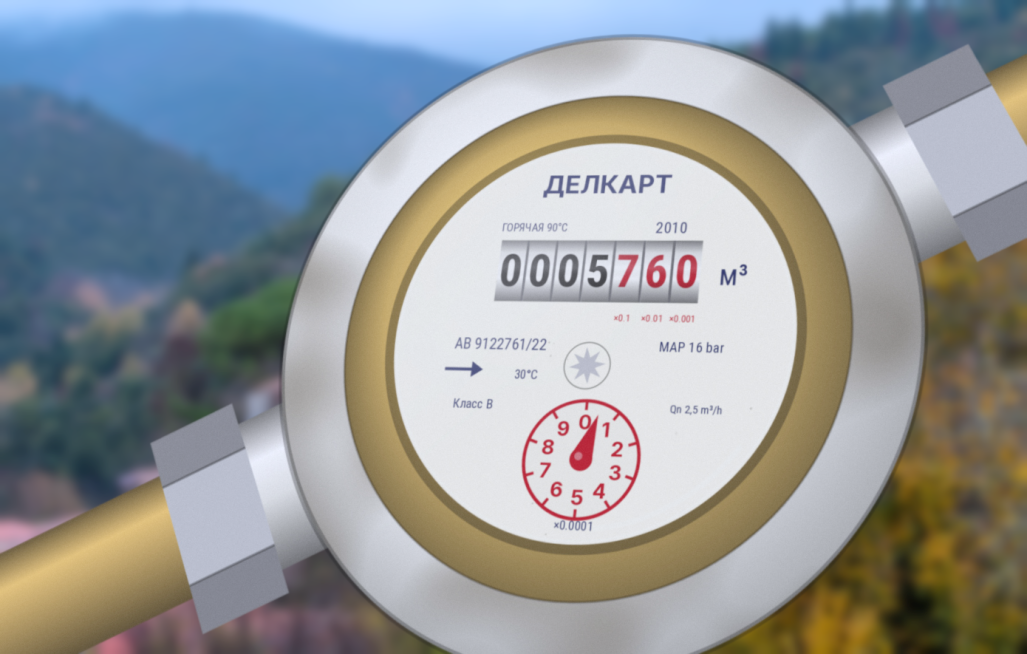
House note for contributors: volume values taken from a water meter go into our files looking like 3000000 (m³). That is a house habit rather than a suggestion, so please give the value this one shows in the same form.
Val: 5.7600 (m³)
